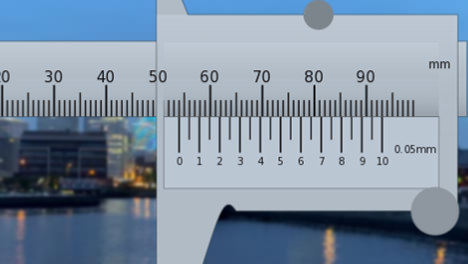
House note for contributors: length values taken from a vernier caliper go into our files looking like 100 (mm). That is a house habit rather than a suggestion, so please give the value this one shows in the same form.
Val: 54.0 (mm)
